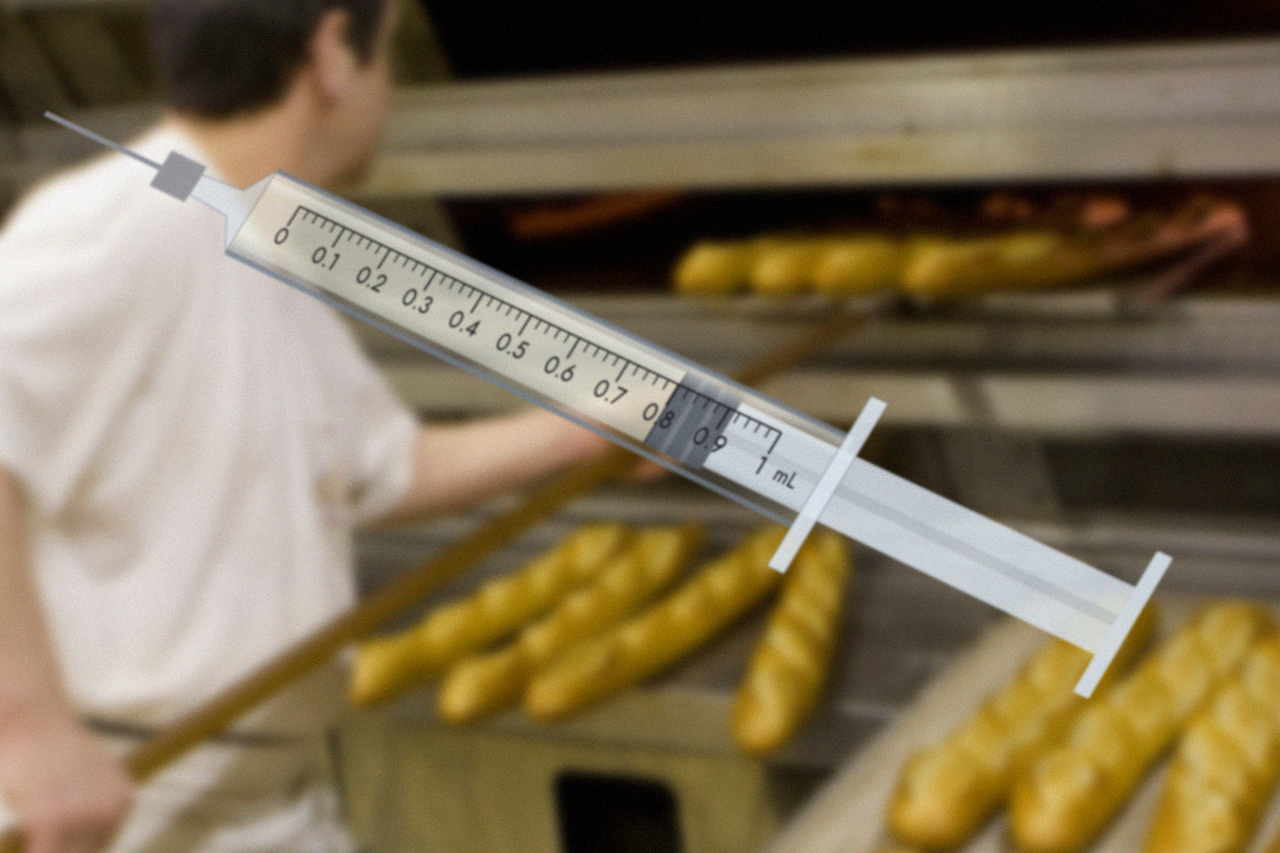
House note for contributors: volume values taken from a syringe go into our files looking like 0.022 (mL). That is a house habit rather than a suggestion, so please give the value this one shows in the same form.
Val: 0.8 (mL)
